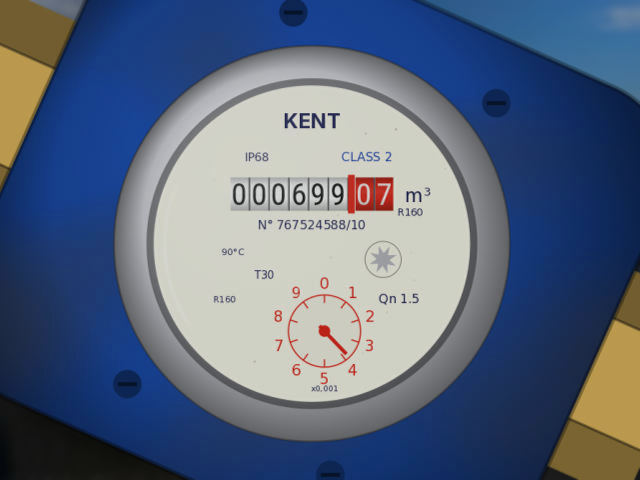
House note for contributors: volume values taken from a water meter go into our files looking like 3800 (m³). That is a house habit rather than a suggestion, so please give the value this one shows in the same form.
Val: 699.073 (m³)
